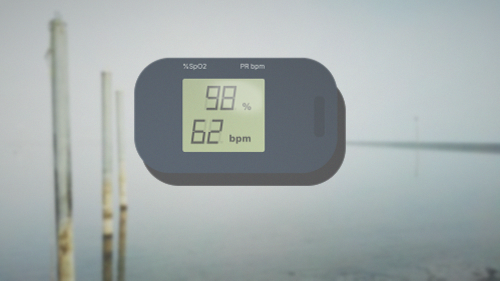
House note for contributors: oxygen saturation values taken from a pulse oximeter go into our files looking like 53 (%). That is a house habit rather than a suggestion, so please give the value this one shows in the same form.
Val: 98 (%)
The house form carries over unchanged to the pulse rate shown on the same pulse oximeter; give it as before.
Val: 62 (bpm)
